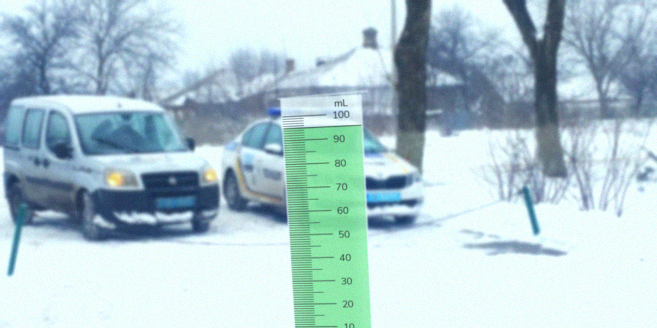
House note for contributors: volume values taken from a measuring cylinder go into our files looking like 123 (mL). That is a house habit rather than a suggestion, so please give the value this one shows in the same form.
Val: 95 (mL)
